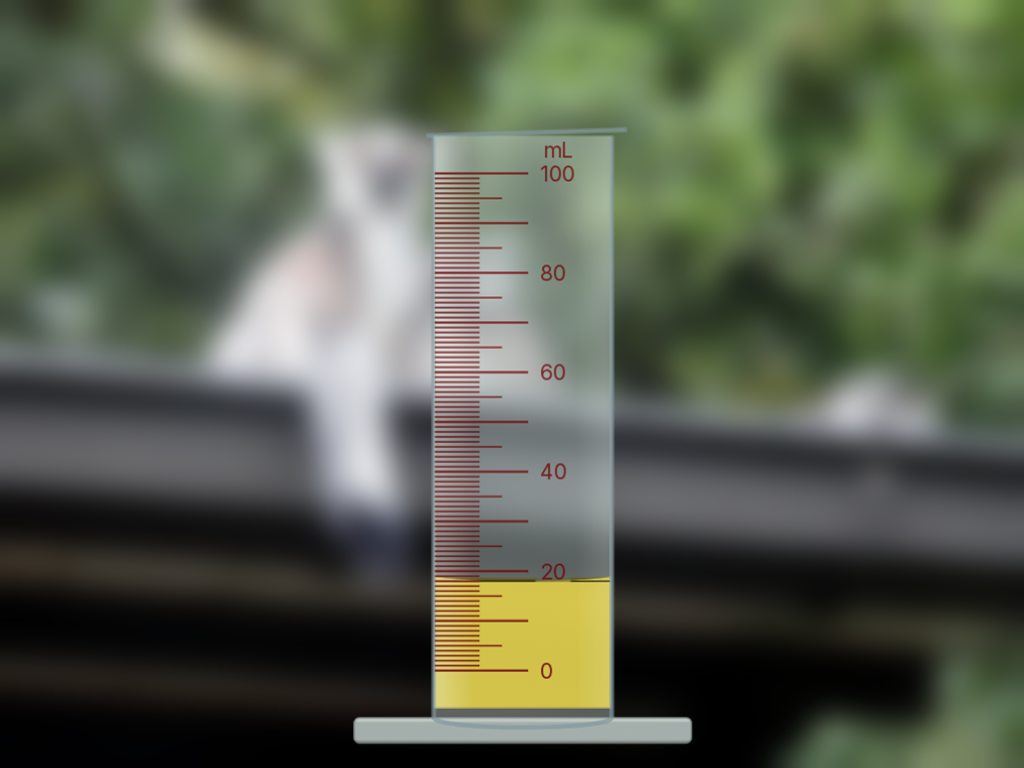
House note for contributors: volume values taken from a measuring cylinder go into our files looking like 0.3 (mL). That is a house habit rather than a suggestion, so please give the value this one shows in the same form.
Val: 18 (mL)
